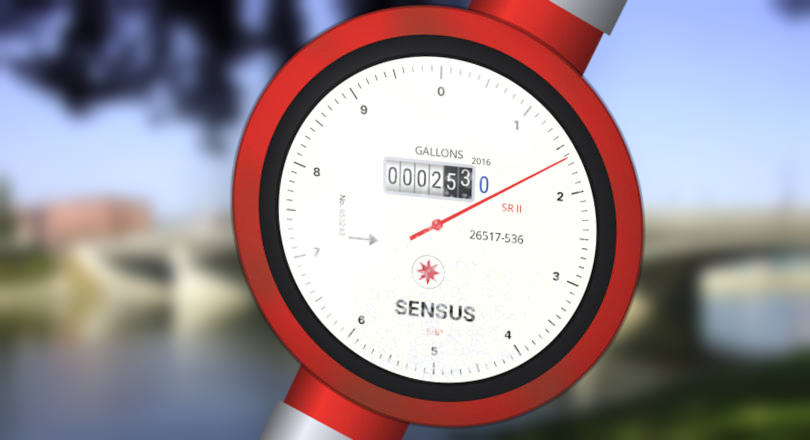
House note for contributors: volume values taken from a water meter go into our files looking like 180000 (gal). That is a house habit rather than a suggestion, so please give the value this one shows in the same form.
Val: 2531.6 (gal)
